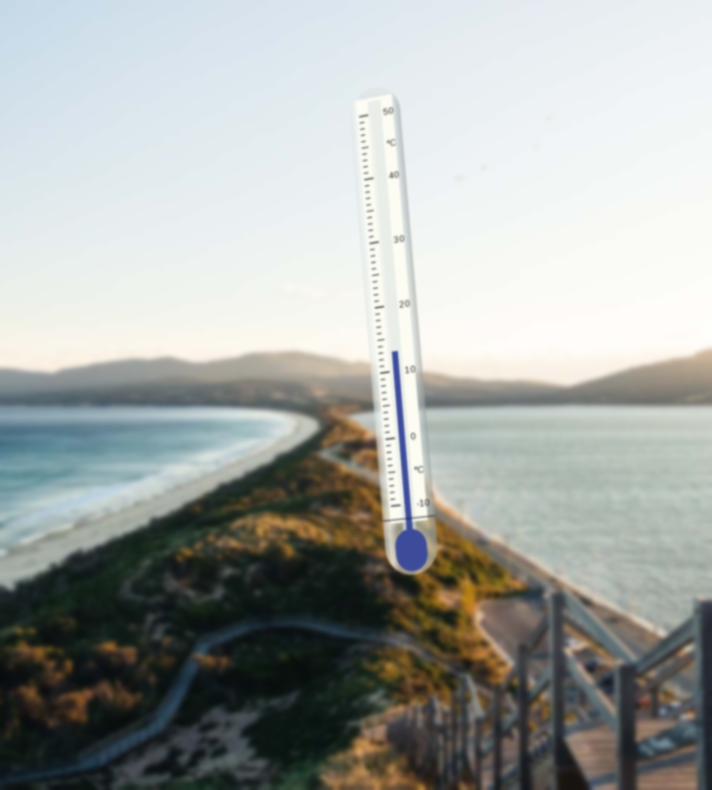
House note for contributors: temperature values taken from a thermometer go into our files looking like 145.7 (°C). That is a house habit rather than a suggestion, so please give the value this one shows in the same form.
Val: 13 (°C)
